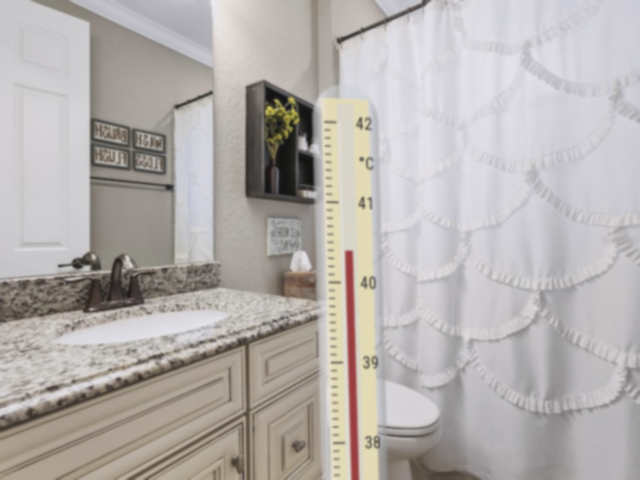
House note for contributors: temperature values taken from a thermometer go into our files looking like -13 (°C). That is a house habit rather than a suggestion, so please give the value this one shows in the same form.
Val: 40.4 (°C)
